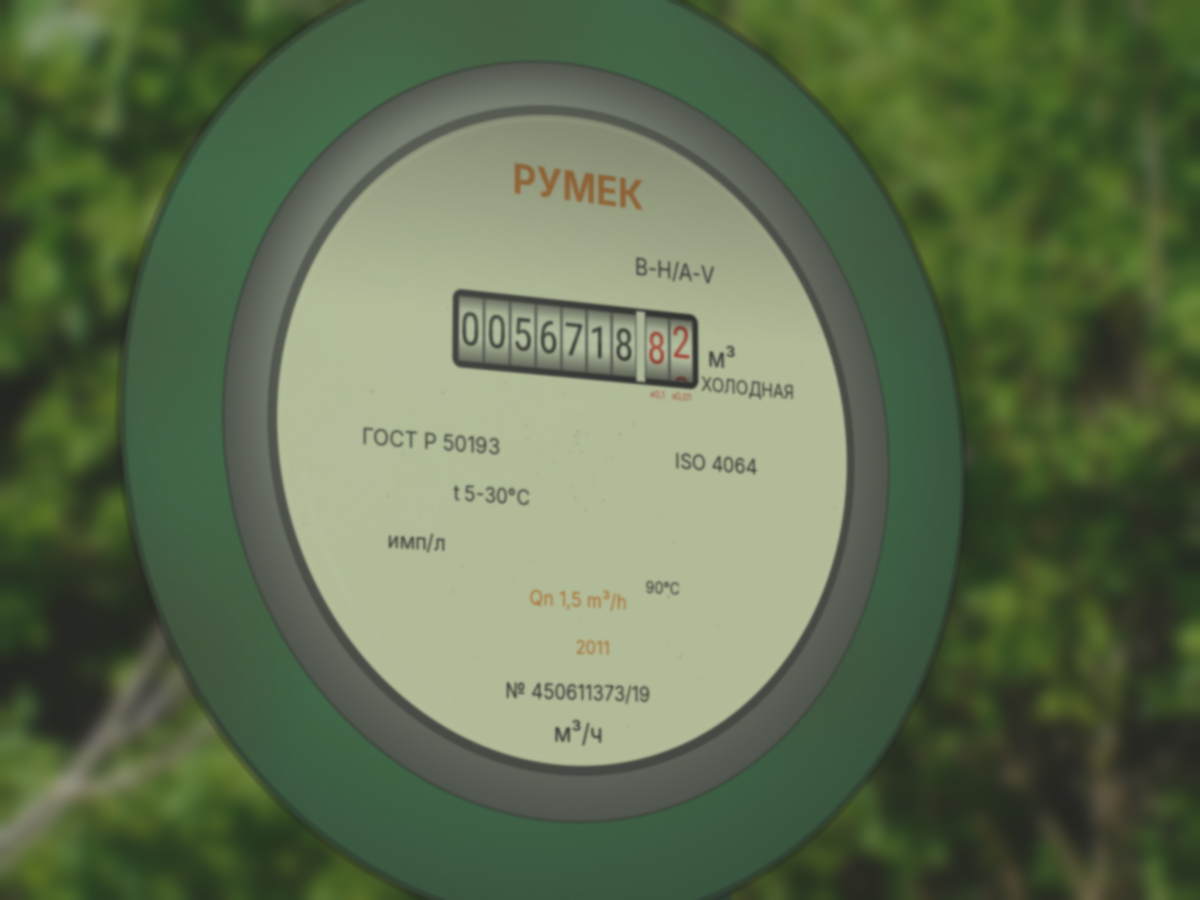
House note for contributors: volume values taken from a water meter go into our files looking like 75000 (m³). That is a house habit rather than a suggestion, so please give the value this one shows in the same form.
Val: 56718.82 (m³)
